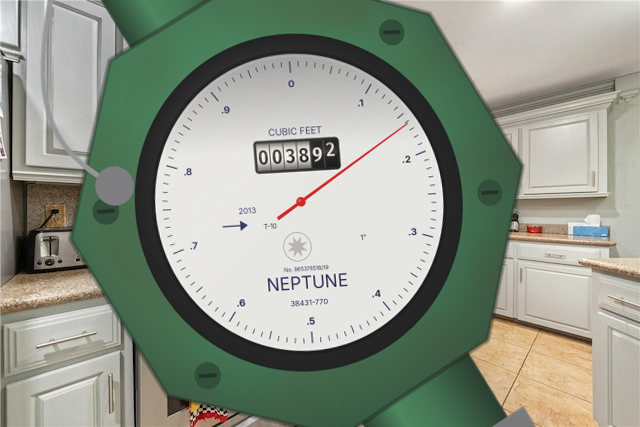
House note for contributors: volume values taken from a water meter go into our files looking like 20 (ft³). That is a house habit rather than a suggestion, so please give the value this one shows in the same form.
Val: 3892.16 (ft³)
